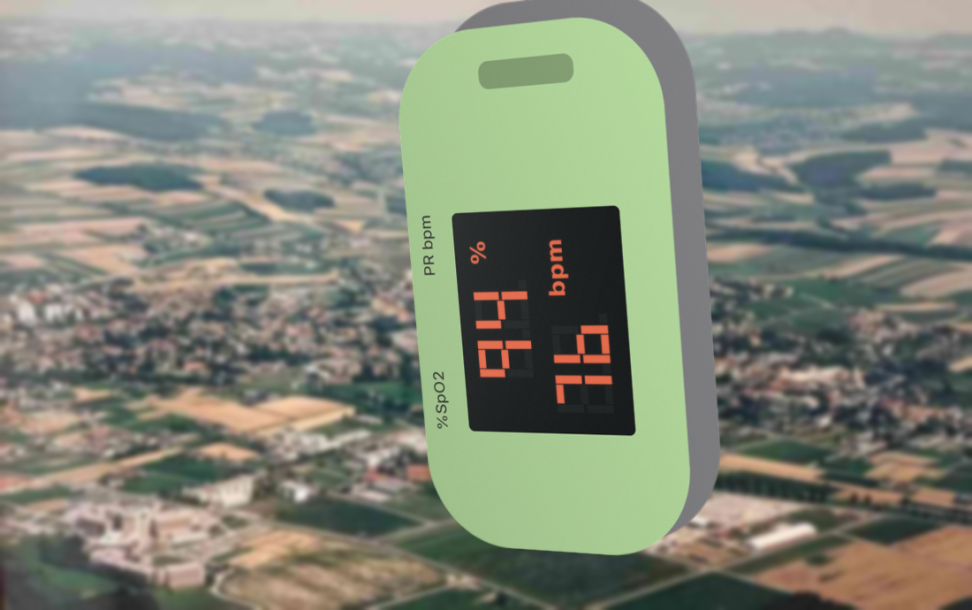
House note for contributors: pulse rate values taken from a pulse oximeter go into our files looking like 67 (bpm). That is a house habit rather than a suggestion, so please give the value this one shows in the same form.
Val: 76 (bpm)
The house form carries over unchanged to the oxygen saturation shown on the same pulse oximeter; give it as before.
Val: 94 (%)
